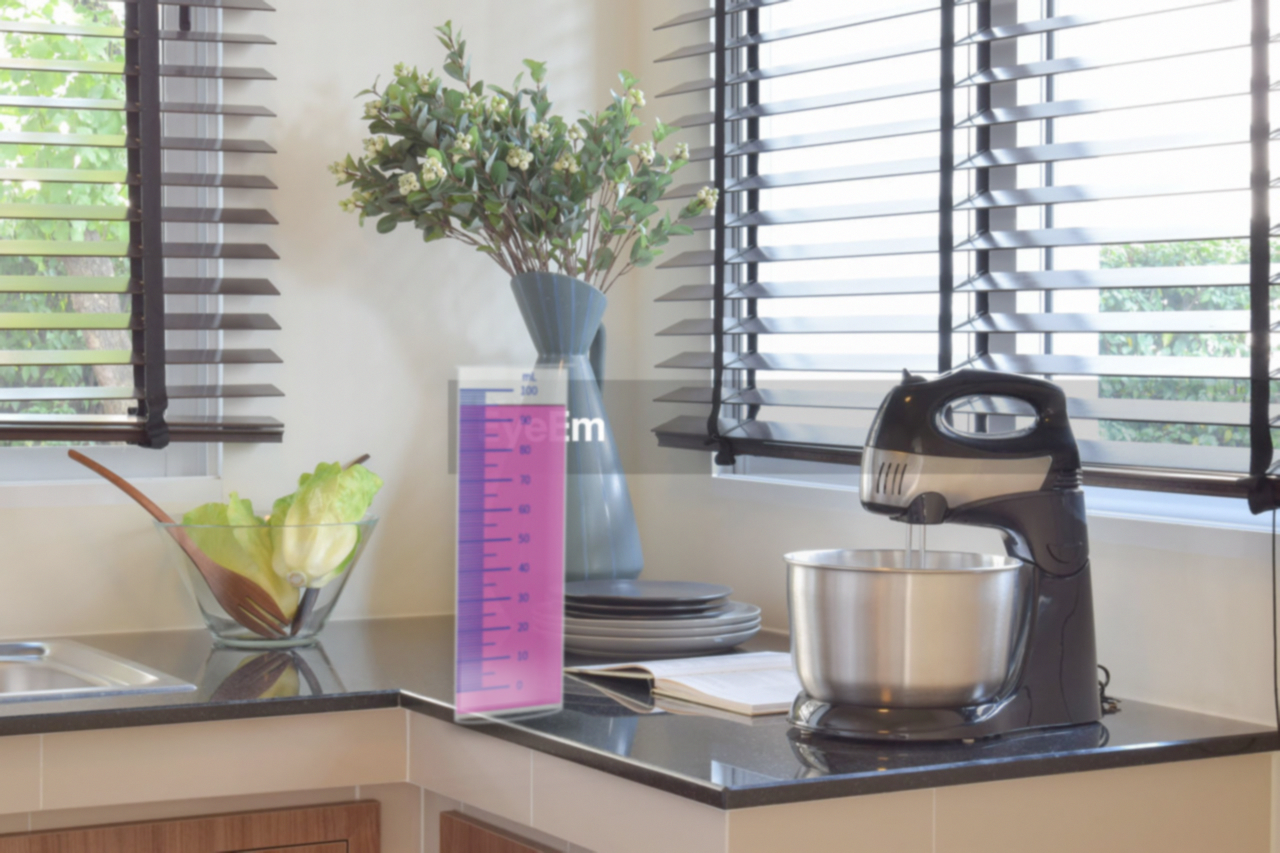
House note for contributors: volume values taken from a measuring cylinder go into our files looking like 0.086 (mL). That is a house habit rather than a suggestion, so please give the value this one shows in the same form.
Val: 95 (mL)
